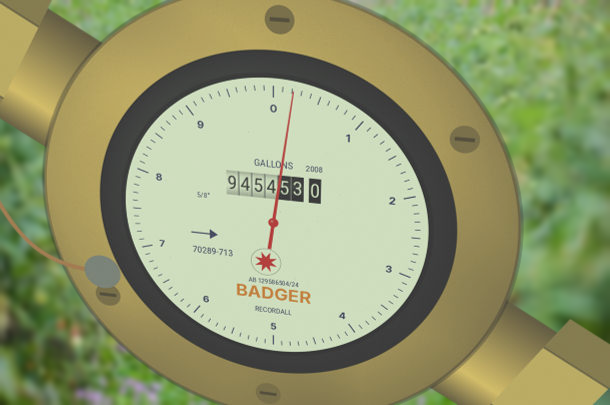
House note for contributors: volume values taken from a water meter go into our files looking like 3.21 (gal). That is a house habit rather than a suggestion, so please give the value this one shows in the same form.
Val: 9454530.2 (gal)
